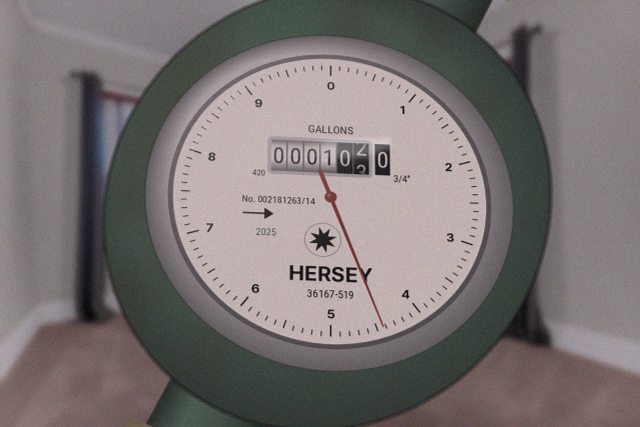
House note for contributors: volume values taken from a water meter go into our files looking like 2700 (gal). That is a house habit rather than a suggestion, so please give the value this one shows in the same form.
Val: 1024.4 (gal)
